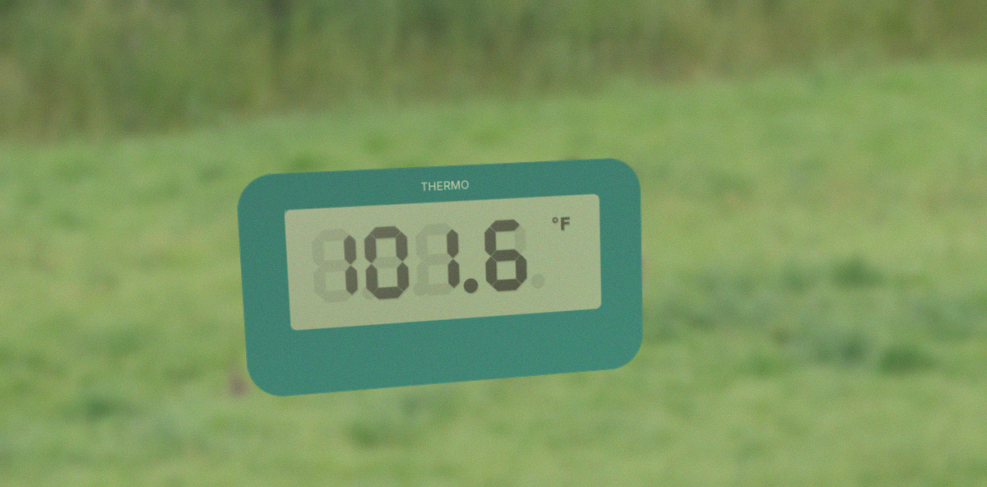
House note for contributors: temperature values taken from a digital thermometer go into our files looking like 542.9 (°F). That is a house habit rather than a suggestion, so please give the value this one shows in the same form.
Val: 101.6 (°F)
